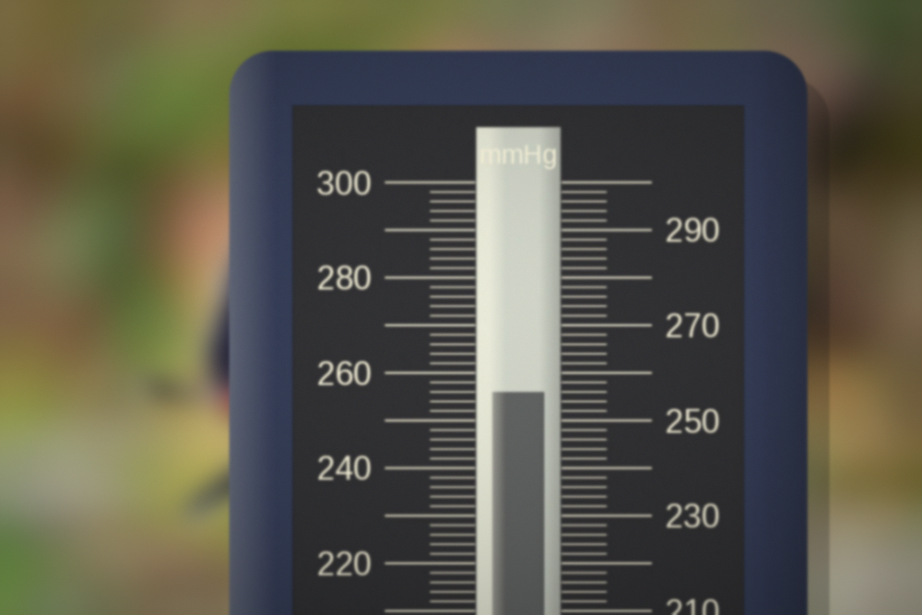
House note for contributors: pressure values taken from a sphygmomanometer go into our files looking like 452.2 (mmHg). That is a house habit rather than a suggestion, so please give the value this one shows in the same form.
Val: 256 (mmHg)
